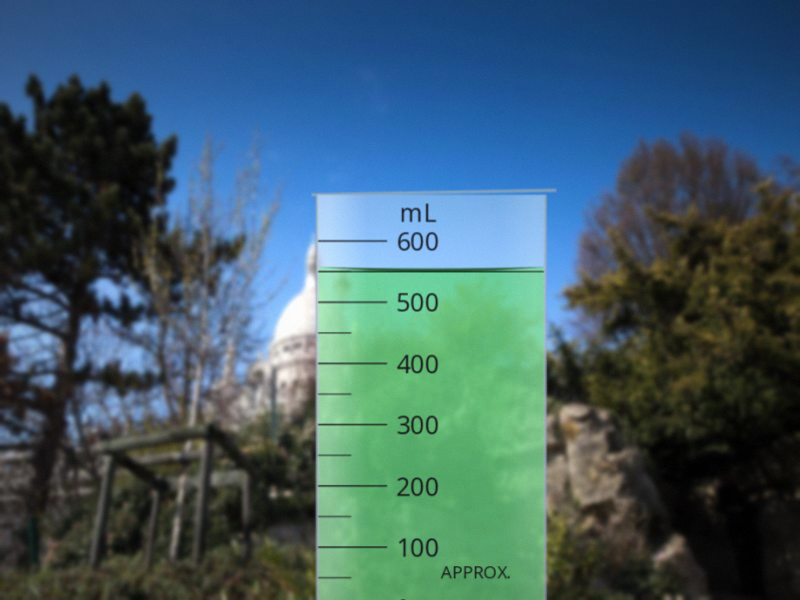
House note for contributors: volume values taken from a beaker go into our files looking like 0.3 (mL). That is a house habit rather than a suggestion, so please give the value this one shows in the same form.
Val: 550 (mL)
